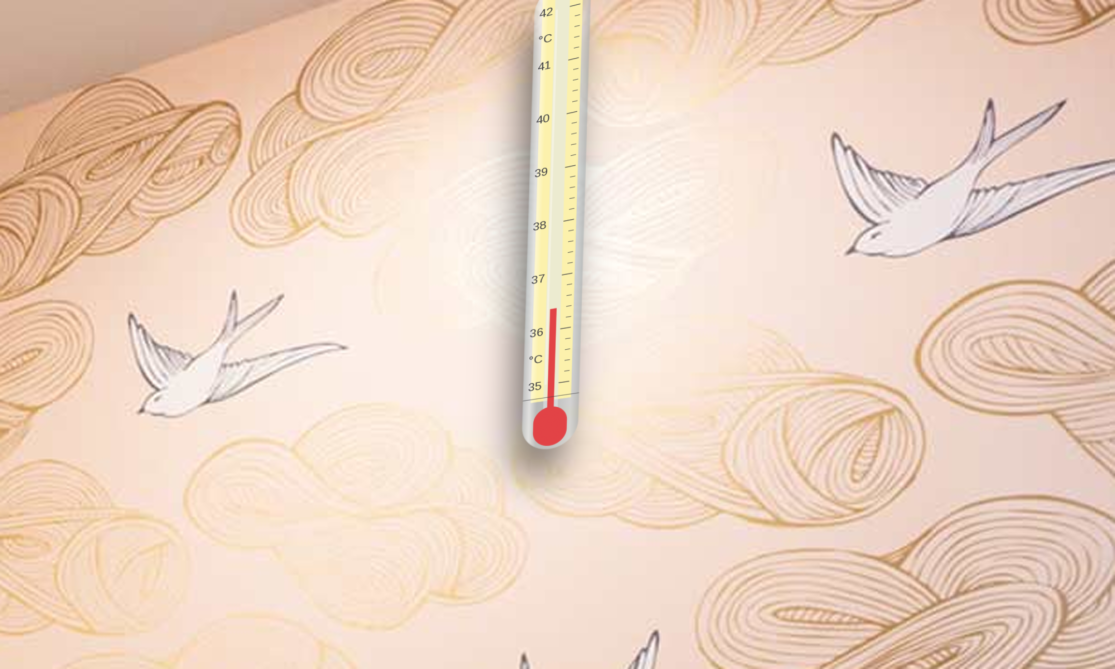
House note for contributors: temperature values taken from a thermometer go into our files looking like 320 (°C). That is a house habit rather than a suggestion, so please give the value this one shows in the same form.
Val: 36.4 (°C)
